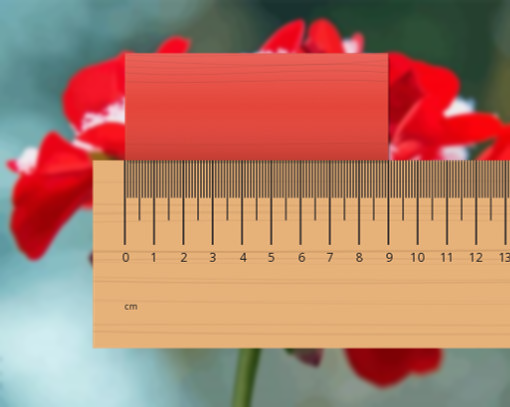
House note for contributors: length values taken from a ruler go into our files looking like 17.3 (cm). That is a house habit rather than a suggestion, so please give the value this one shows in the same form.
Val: 9 (cm)
